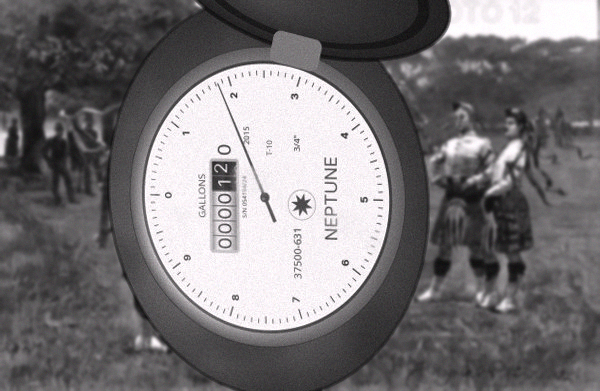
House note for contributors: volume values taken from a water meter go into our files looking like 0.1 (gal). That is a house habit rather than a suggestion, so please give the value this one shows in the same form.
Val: 121.8 (gal)
